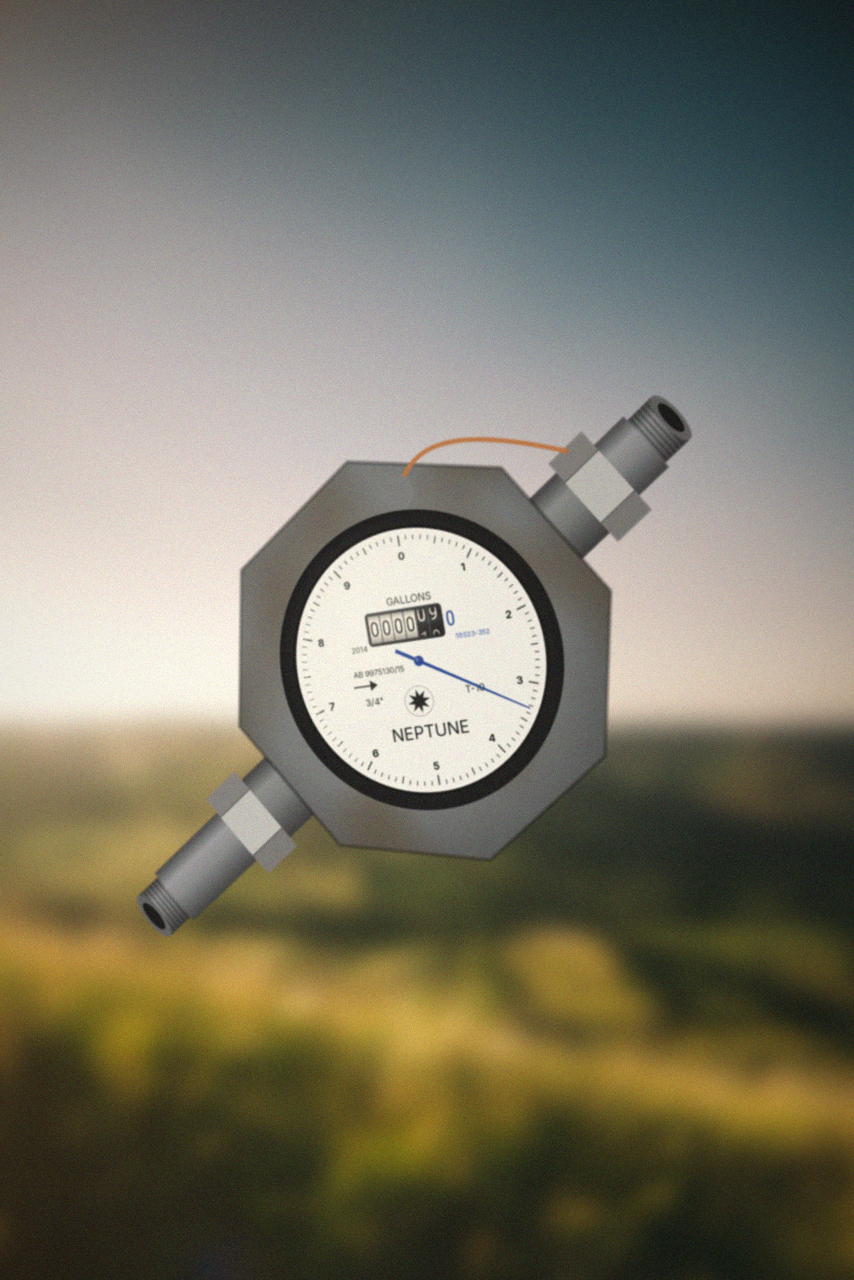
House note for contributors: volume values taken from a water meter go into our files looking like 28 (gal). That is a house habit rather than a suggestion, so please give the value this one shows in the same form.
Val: 93.3 (gal)
